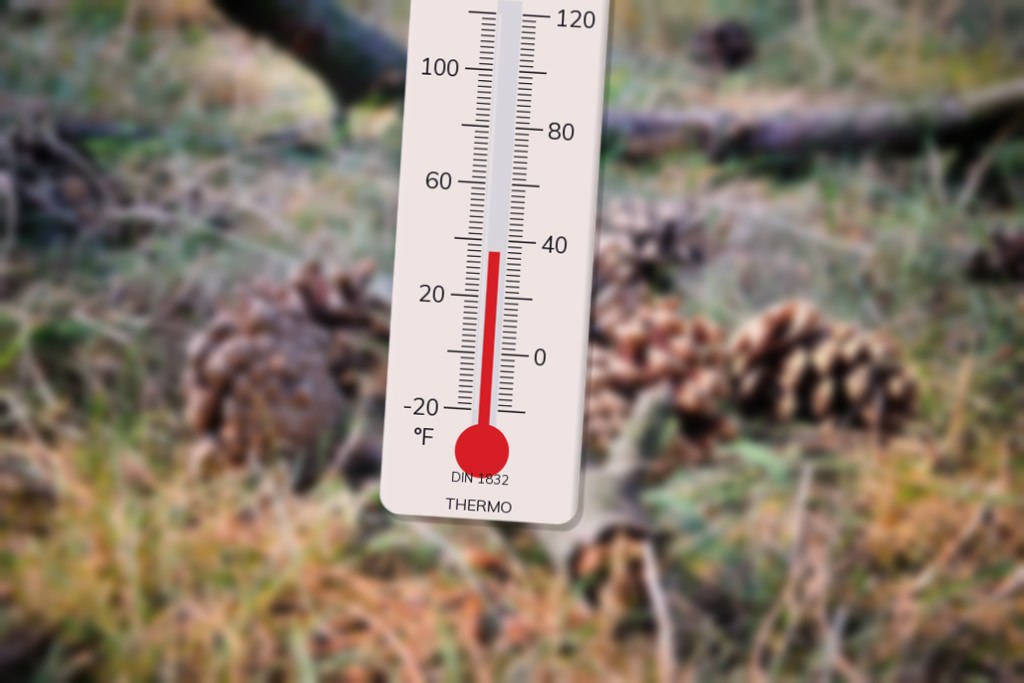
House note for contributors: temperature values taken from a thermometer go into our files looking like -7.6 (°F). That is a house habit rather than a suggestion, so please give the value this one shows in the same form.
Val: 36 (°F)
